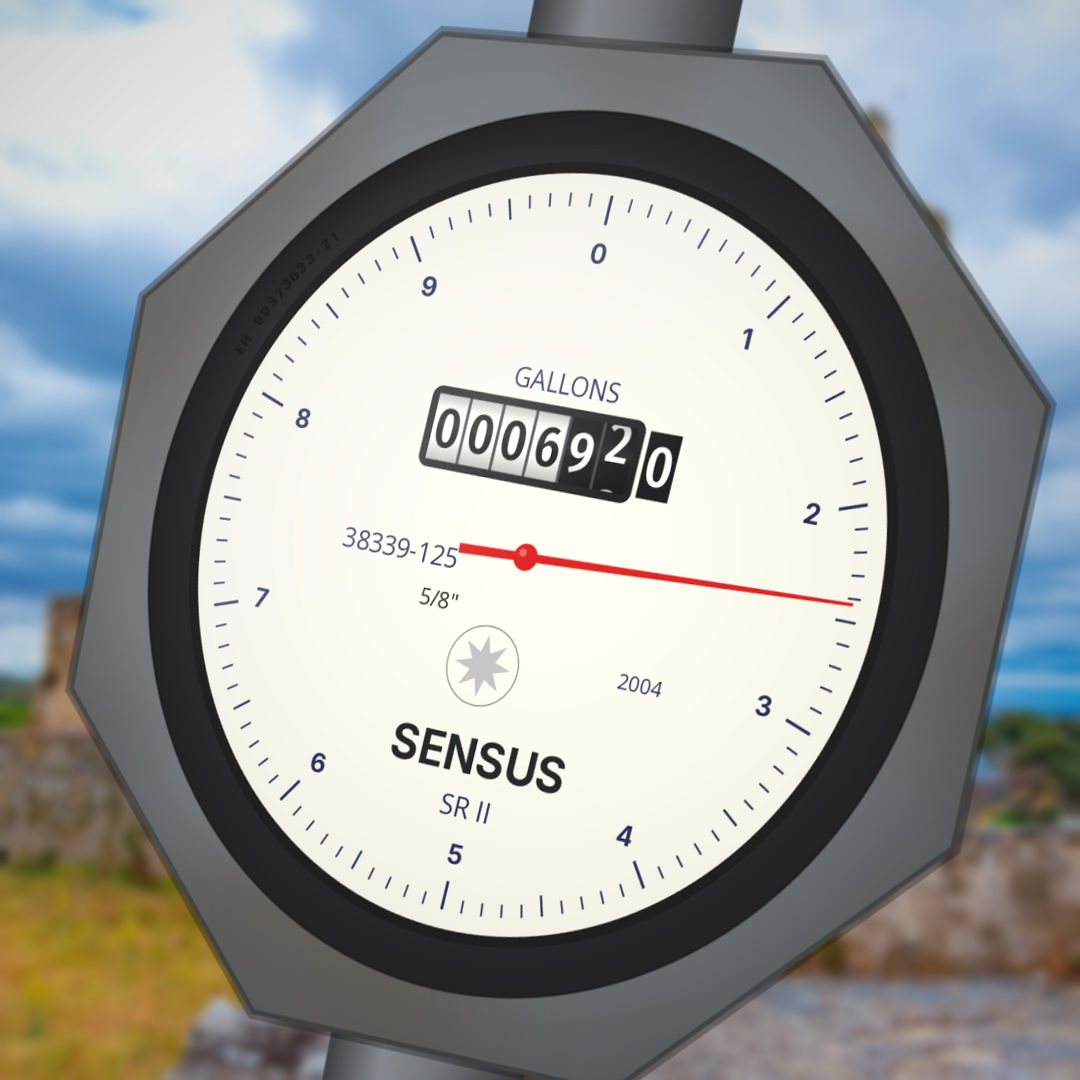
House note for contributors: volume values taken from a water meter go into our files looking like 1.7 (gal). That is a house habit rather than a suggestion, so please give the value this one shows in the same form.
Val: 6922.4 (gal)
